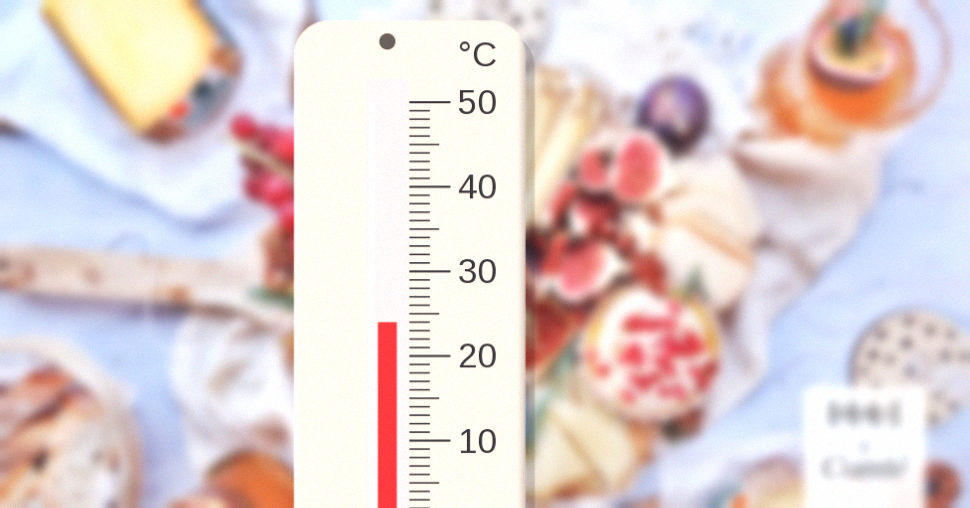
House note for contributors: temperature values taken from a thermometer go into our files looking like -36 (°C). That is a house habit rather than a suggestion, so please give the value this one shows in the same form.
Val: 24 (°C)
